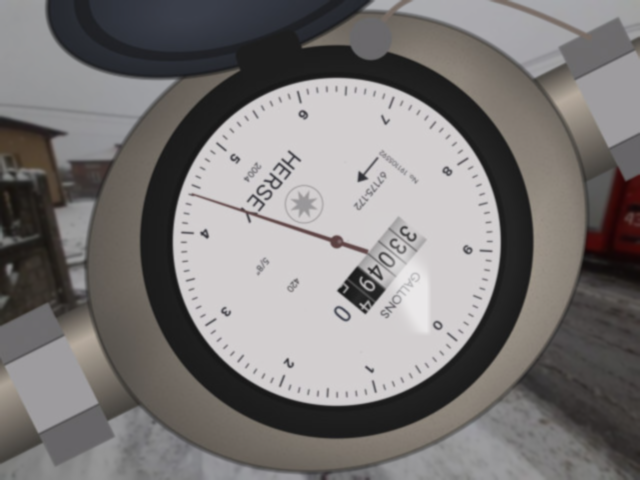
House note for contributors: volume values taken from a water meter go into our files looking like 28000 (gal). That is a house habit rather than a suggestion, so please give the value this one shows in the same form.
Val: 3304944.4 (gal)
